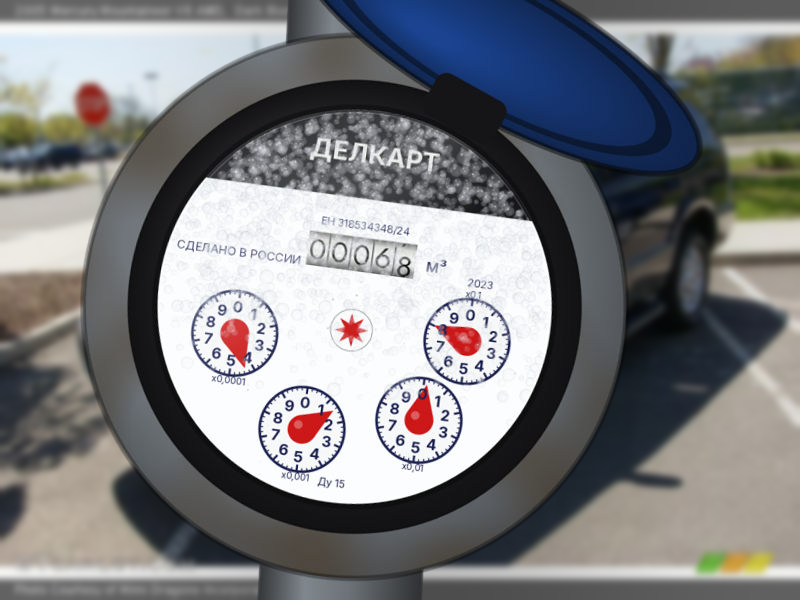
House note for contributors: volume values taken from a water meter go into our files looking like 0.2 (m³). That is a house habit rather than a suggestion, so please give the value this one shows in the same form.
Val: 67.8014 (m³)
